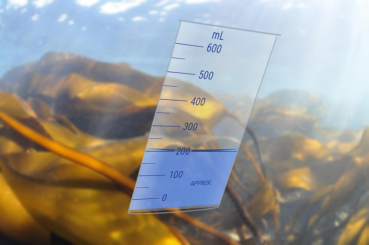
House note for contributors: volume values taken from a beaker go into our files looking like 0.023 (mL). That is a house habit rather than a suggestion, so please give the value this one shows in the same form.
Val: 200 (mL)
